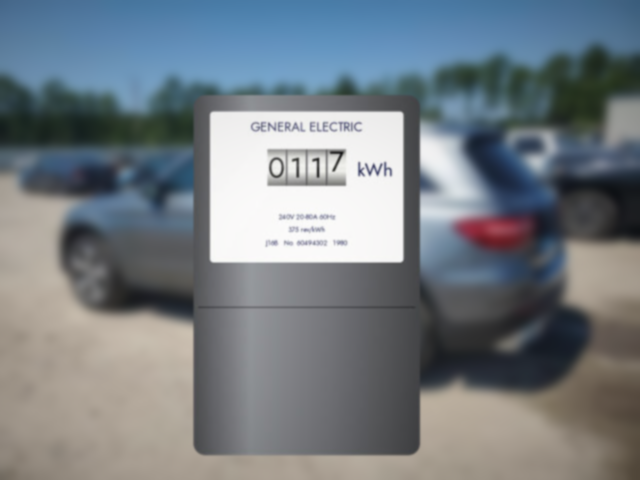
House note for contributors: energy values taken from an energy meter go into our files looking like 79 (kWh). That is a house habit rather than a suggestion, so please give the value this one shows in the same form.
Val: 117 (kWh)
